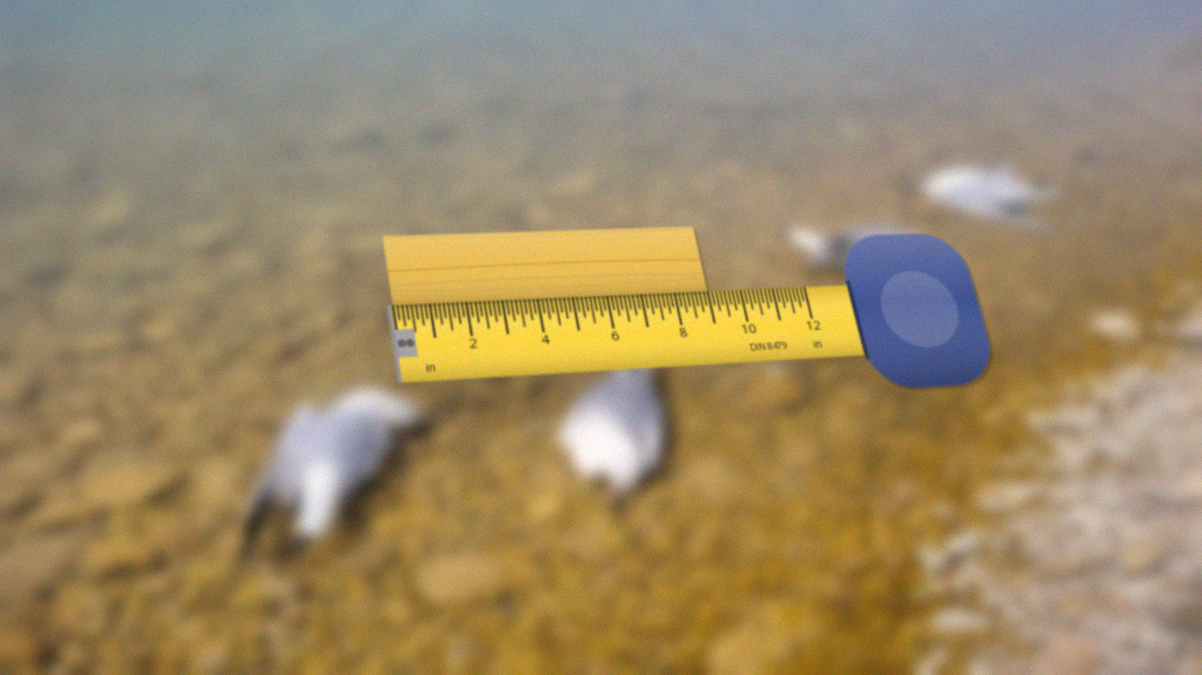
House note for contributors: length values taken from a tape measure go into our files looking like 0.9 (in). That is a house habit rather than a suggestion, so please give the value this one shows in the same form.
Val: 9 (in)
